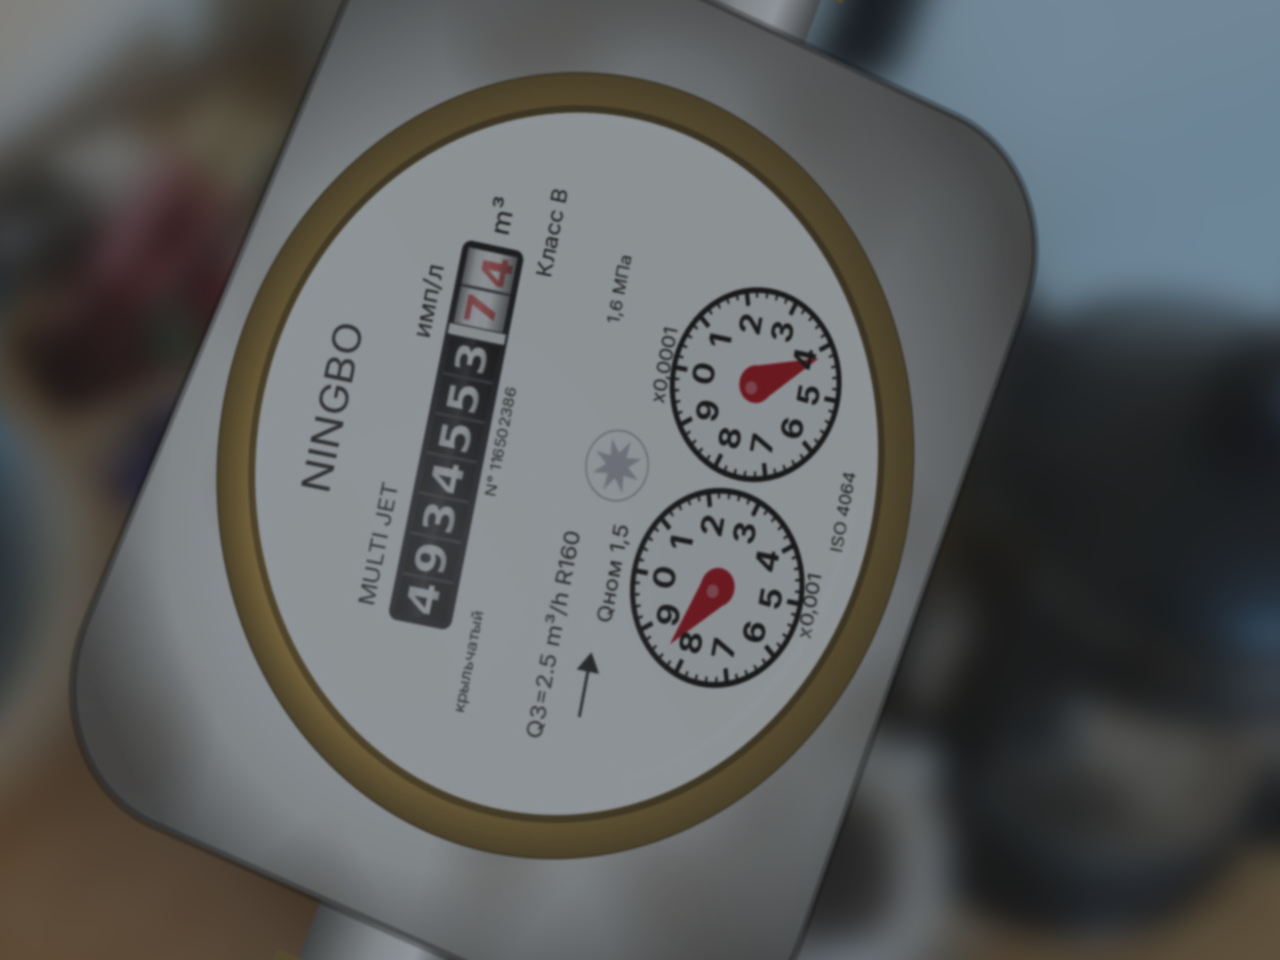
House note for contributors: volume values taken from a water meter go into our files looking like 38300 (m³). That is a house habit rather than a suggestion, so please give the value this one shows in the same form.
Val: 4934553.7384 (m³)
